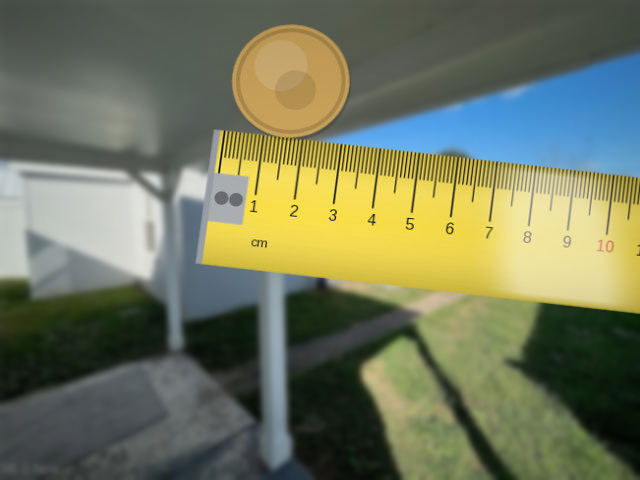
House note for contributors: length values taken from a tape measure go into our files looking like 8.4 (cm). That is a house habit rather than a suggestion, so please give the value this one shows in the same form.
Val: 3 (cm)
